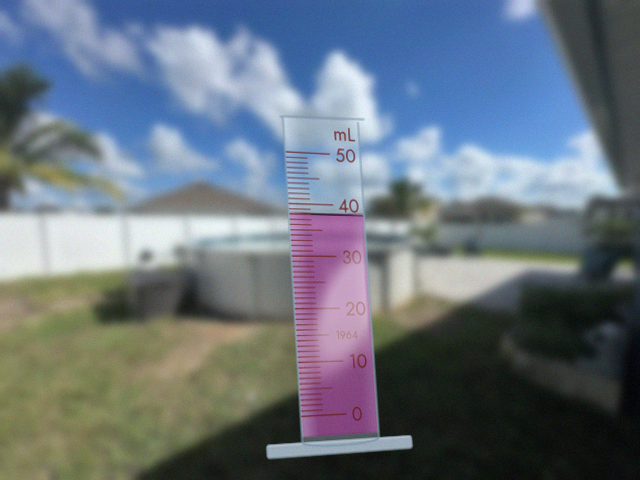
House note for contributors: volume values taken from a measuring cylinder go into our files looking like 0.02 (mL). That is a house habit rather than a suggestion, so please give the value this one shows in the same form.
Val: 38 (mL)
